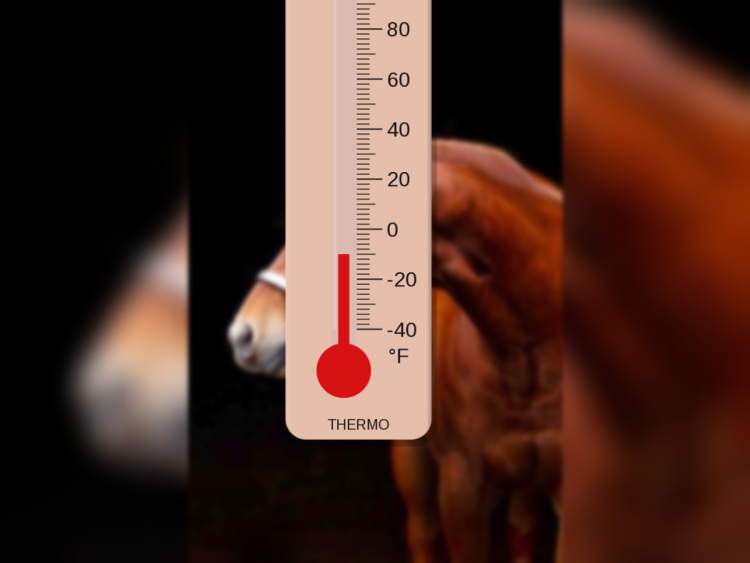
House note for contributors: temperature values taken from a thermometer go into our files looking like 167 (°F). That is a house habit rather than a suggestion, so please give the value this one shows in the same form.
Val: -10 (°F)
